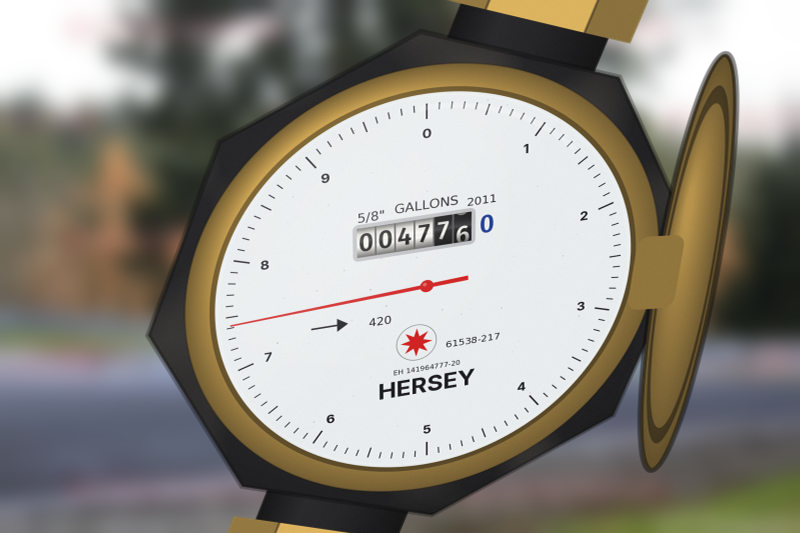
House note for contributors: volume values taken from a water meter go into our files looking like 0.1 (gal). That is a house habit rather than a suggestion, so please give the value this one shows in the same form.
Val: 47757.4 (gal)
